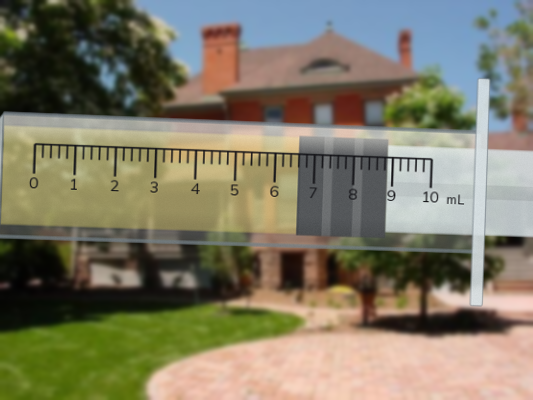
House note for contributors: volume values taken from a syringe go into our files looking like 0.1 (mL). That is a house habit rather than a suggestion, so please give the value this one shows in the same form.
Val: 6.6 (mL)
